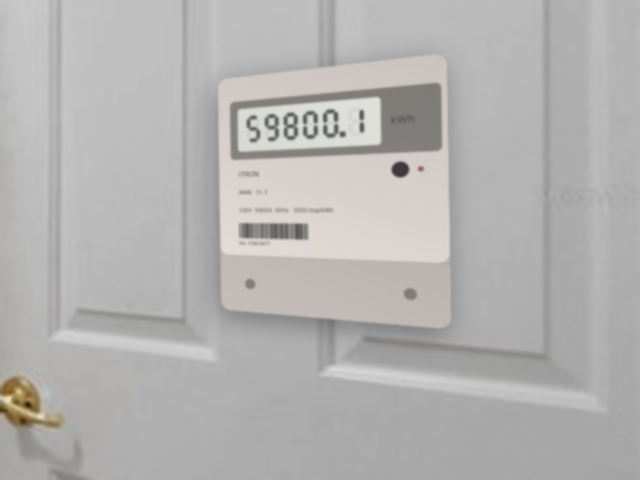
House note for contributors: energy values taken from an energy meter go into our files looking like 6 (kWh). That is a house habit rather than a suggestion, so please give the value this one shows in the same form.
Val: 59800.1 (kWh)
